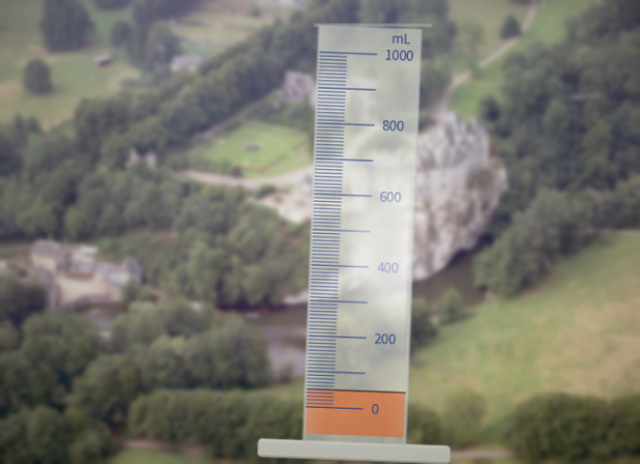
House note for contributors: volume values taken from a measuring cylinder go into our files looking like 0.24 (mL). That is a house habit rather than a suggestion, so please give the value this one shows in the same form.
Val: 50 (mL)
